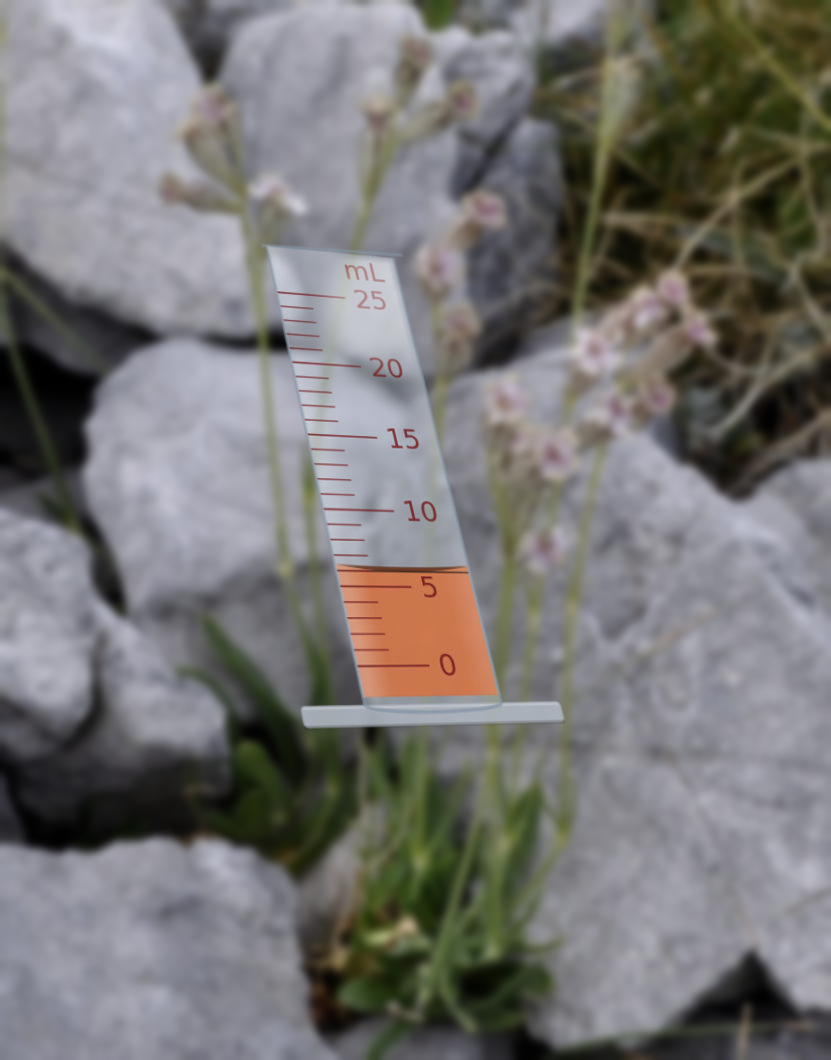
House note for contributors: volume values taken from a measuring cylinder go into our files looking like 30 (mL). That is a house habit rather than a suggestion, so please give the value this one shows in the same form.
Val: 6 (mL)
